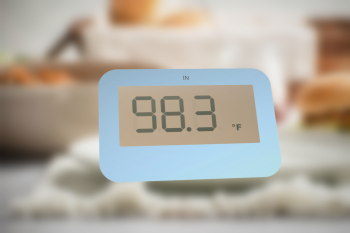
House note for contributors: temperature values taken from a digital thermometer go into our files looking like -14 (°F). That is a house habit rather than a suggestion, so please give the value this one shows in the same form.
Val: 98.3 (°F)
